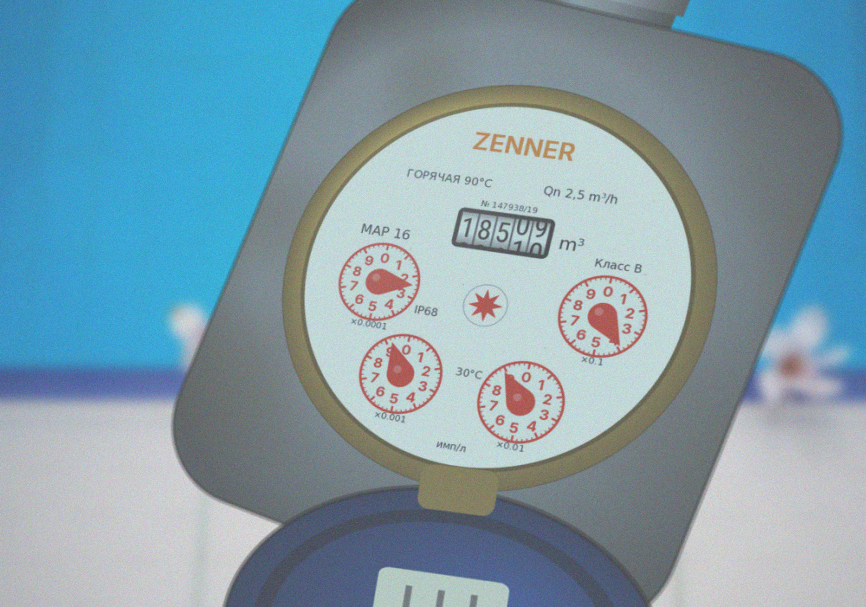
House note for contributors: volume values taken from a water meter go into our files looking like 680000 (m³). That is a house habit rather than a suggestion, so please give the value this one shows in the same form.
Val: 18509.3892 (m³)
